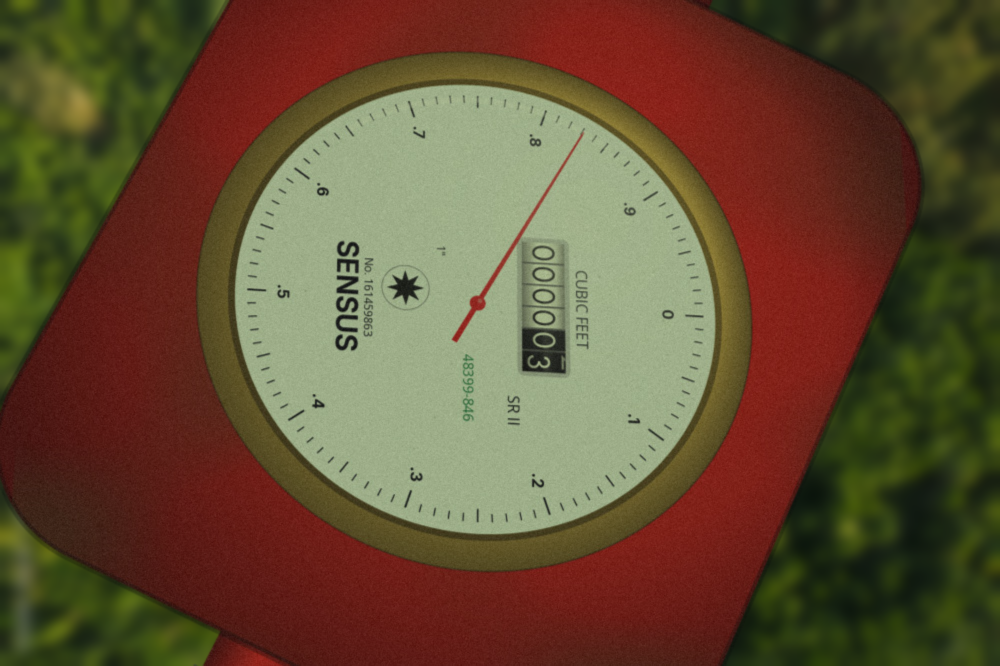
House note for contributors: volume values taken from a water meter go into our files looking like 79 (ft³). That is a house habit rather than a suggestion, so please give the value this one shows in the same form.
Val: 2.83 (ft³)
